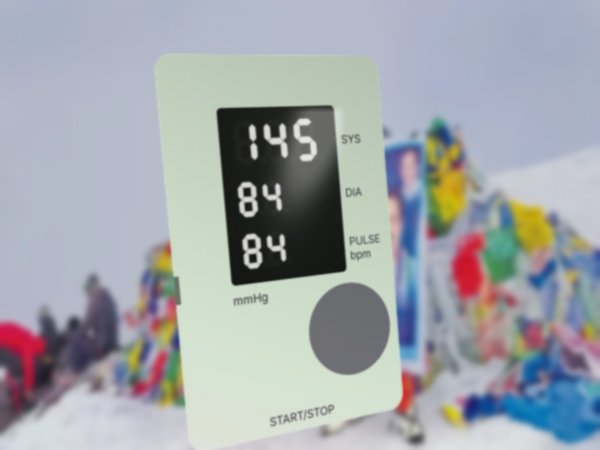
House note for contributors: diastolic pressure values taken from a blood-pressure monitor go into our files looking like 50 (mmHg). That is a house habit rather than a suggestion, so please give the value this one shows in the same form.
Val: 84 (mmHg)
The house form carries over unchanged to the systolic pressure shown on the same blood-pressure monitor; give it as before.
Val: 145 (mmHg)
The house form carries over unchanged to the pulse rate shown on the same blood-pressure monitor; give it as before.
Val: 84 (bpm)
